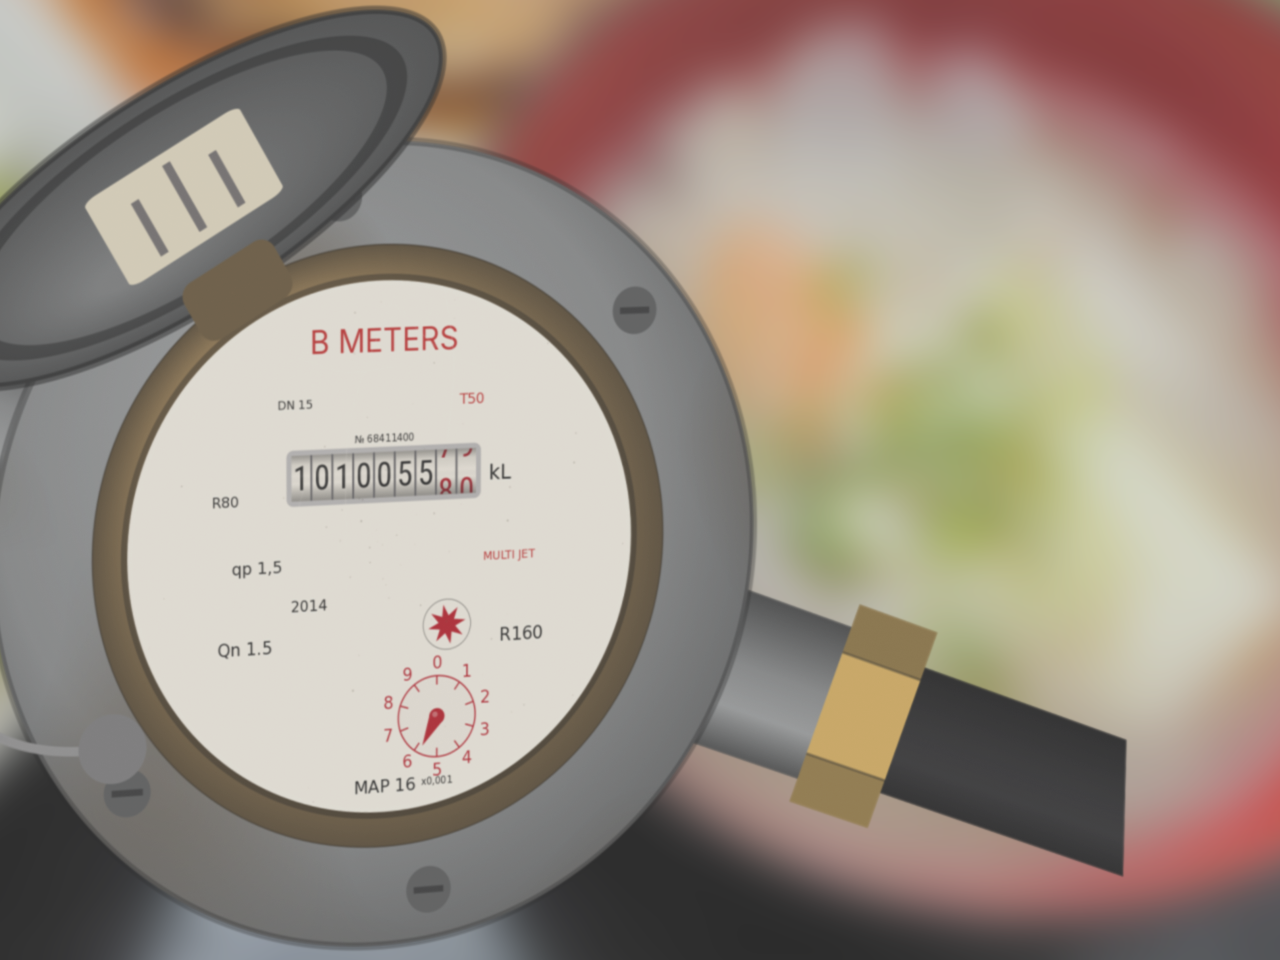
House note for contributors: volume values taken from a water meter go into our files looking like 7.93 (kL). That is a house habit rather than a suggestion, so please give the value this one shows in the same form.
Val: 1010055.795 (kL)
